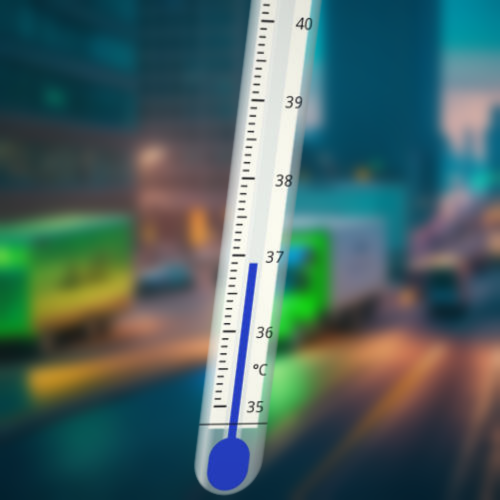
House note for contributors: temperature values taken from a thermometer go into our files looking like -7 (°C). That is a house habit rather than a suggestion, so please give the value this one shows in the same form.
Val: 36.9 (°C)
